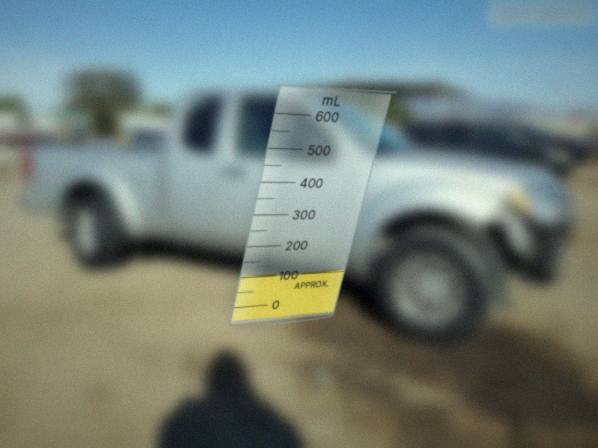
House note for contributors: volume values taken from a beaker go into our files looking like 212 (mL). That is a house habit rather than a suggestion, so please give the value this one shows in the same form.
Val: 100 (mL)
